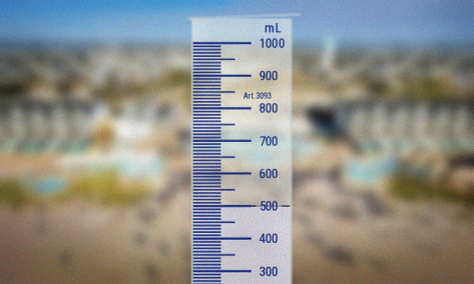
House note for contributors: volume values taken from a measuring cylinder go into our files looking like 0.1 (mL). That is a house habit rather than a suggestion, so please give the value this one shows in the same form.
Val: 500 (mL)
